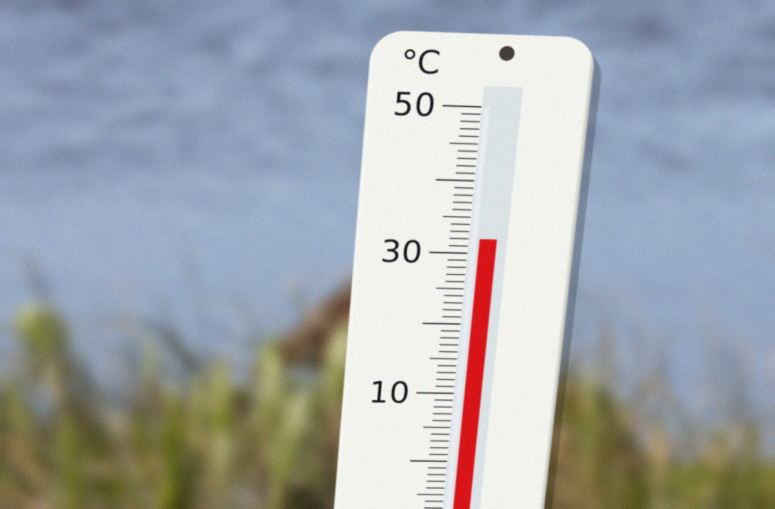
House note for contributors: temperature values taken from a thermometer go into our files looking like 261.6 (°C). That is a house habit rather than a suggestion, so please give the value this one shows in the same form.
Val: 32 (°C)
